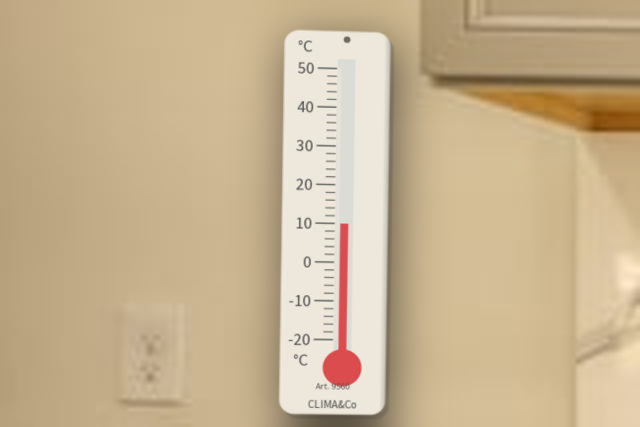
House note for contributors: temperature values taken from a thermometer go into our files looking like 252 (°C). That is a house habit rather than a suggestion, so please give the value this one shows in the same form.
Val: 10 (°C)
